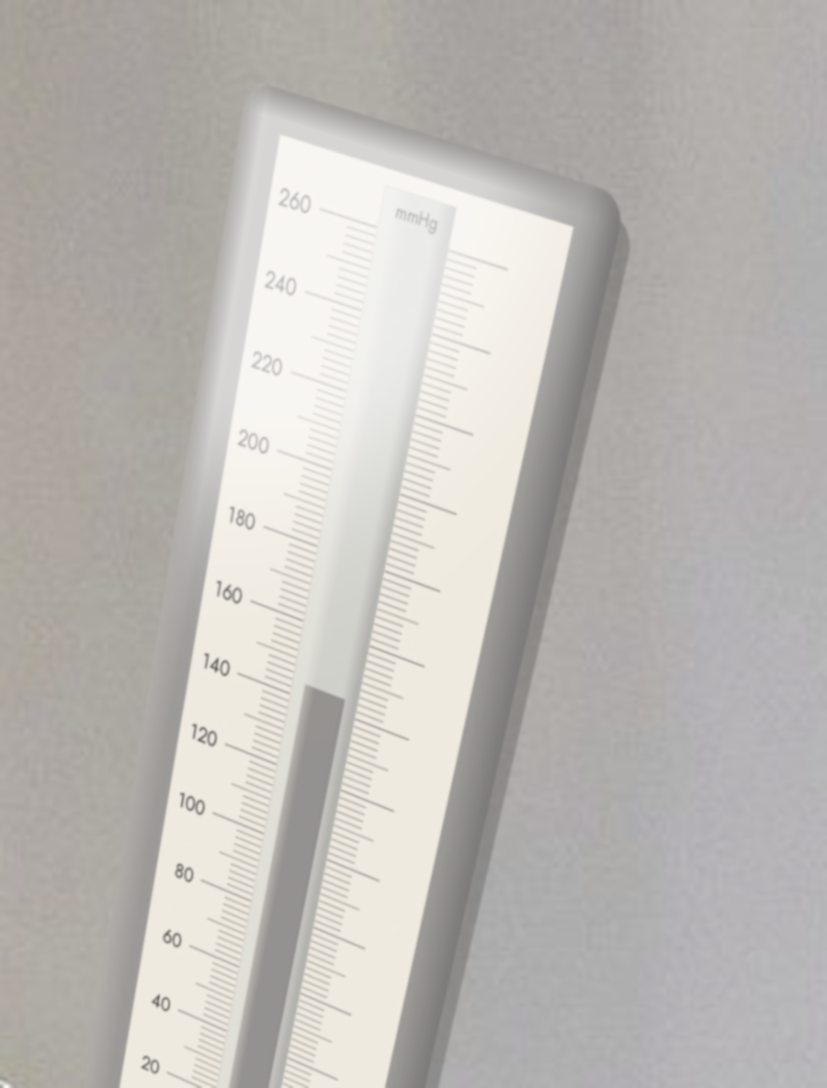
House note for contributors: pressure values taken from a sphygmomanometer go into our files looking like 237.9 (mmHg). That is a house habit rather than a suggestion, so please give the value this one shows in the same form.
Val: 144 (mmHg)
